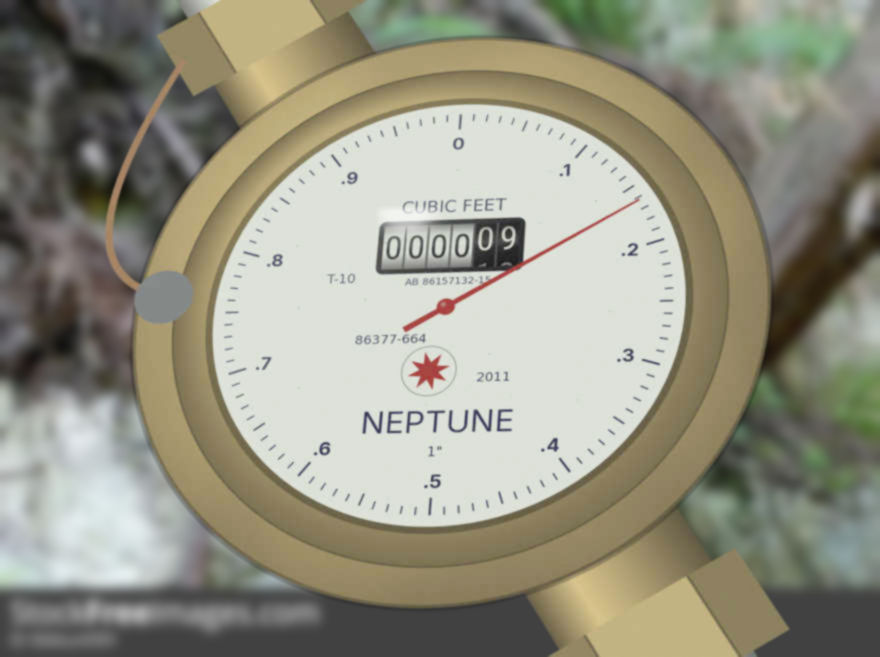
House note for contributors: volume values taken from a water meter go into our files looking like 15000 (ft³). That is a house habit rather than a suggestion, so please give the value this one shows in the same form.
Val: 9.16 (ft³)
